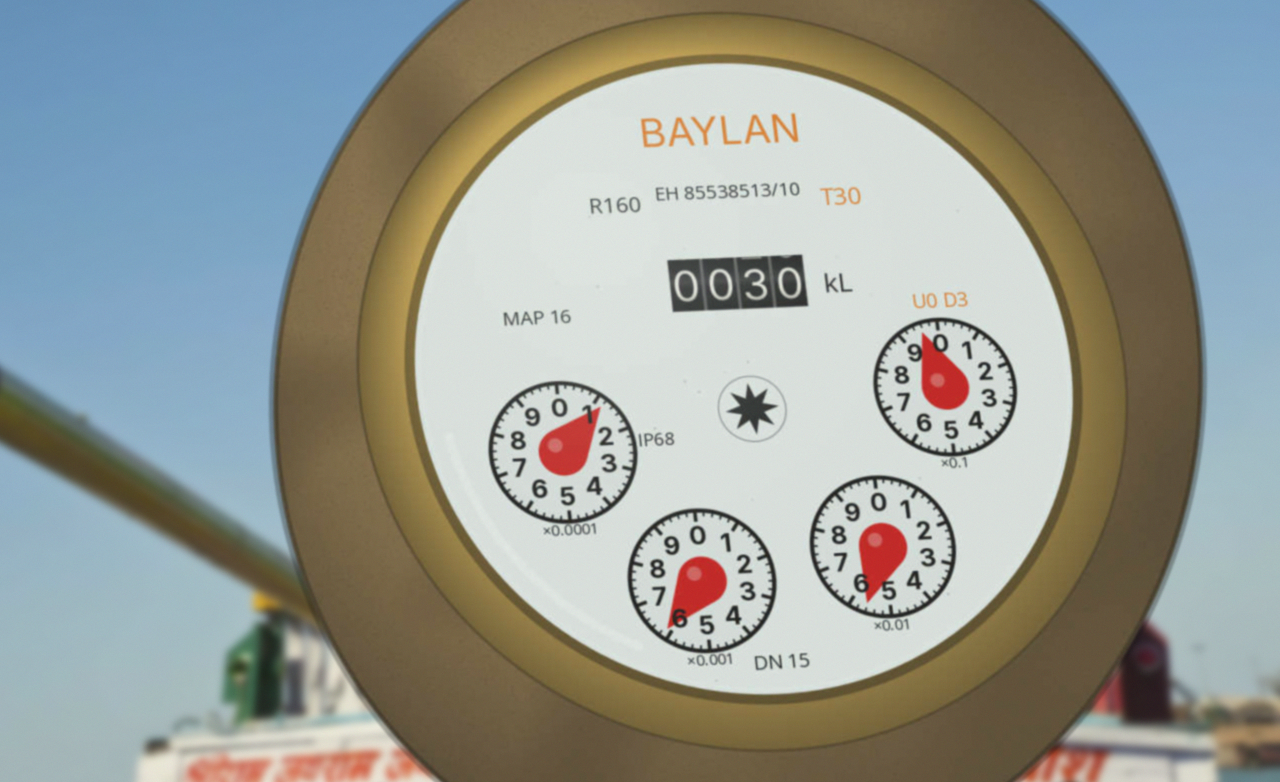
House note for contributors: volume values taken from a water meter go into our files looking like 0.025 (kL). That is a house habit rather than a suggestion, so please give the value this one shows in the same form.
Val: 29.9561 (kL)
